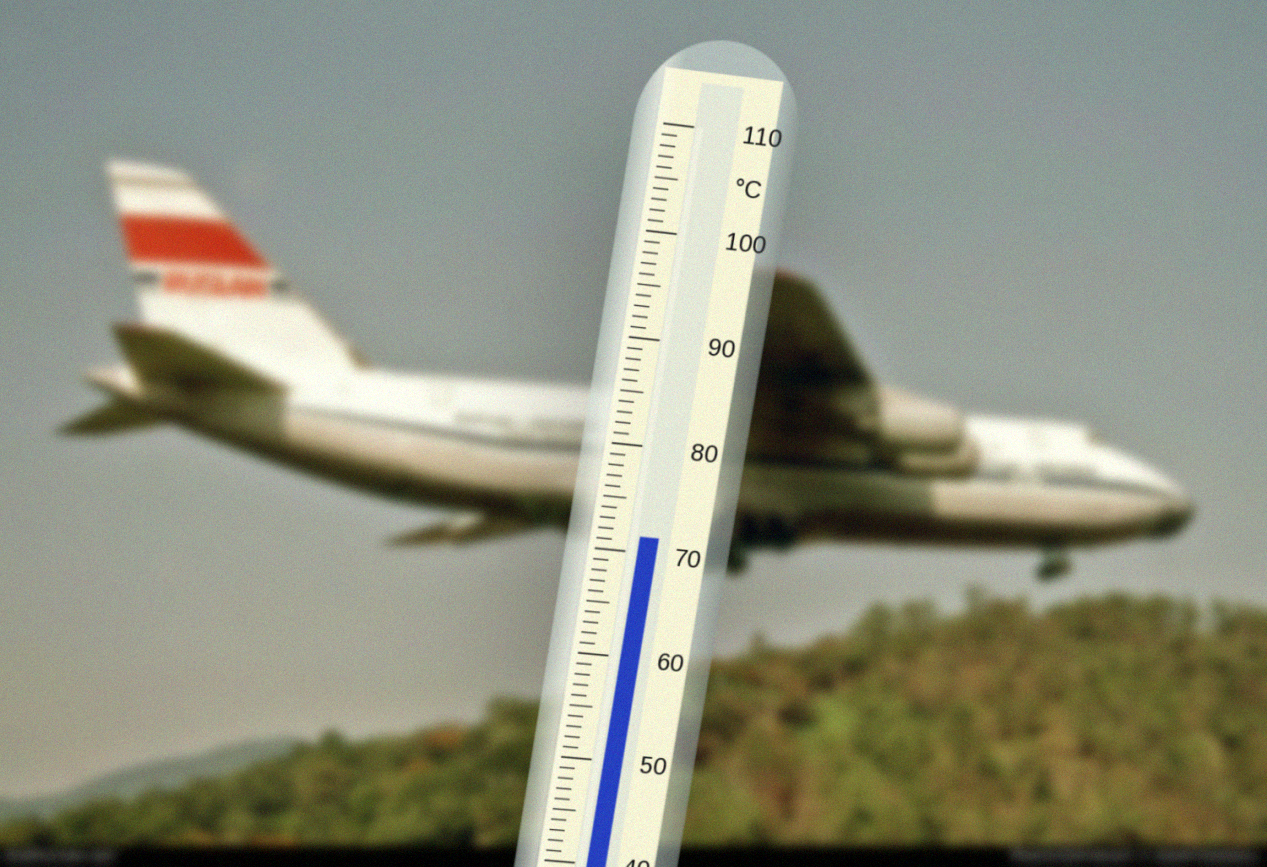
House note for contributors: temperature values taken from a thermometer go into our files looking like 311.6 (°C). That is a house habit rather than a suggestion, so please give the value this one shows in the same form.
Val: 71.5 (°C)
